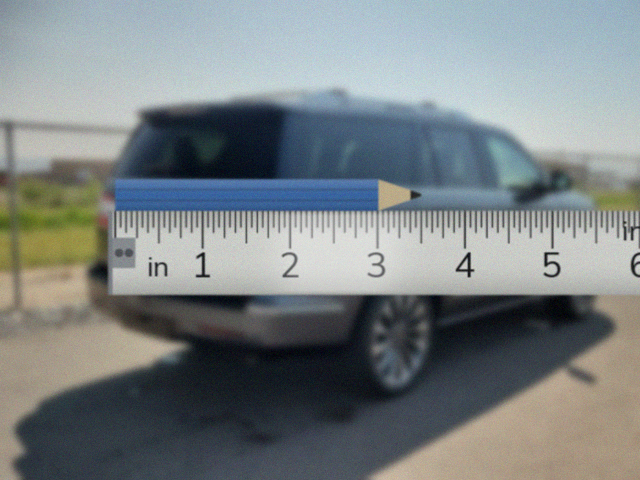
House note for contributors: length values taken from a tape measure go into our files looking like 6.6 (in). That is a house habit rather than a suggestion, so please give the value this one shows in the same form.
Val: 3.5 (in)
